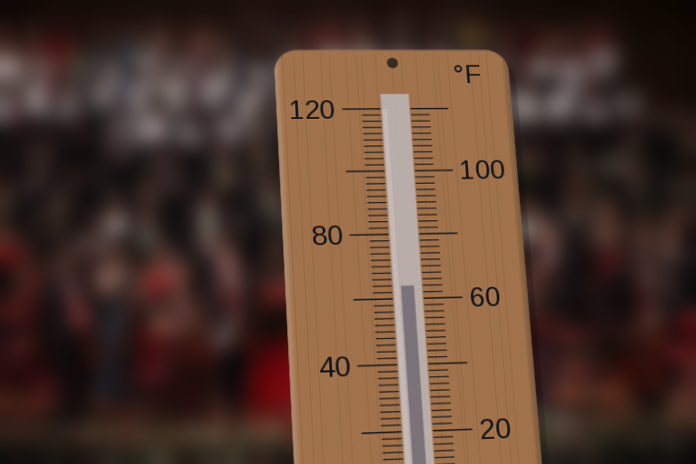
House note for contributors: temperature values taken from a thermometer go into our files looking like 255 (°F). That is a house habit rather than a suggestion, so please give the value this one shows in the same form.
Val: 64 (°F)
